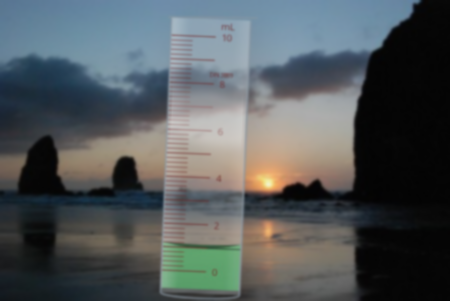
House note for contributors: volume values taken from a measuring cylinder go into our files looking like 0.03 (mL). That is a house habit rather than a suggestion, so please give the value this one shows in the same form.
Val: 1 (mL)
